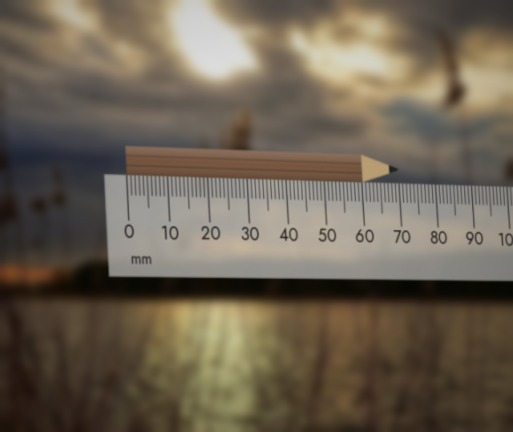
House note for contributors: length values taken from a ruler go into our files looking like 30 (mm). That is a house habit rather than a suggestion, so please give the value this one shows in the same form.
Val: 70 (mm)
